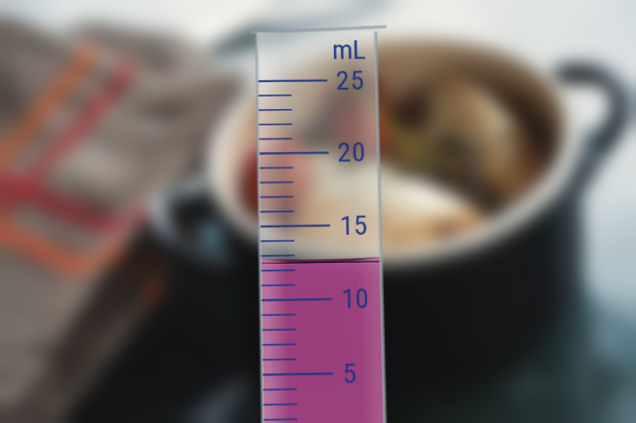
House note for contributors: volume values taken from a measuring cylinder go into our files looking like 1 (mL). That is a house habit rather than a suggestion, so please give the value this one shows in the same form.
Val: 12.5 (mL)
